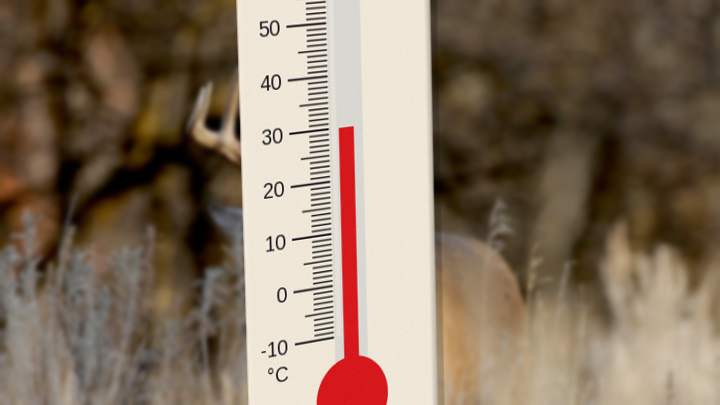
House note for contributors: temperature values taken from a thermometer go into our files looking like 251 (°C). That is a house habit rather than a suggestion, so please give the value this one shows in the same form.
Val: 30 (°C)
